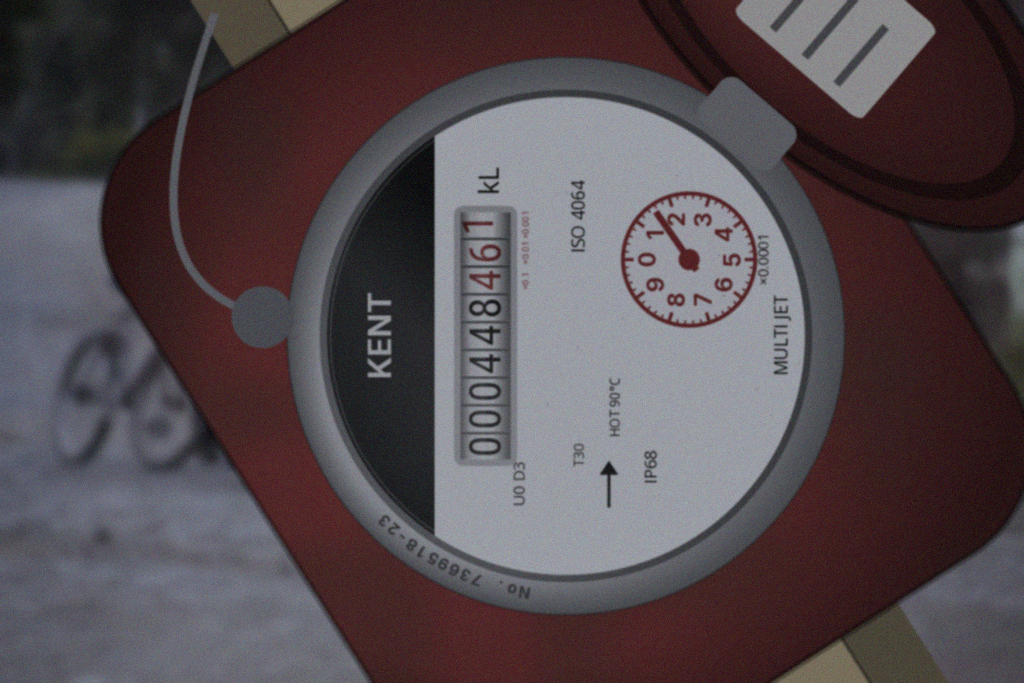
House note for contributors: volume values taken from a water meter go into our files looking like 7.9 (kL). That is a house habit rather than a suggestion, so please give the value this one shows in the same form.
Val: 448.4611 (kL)
